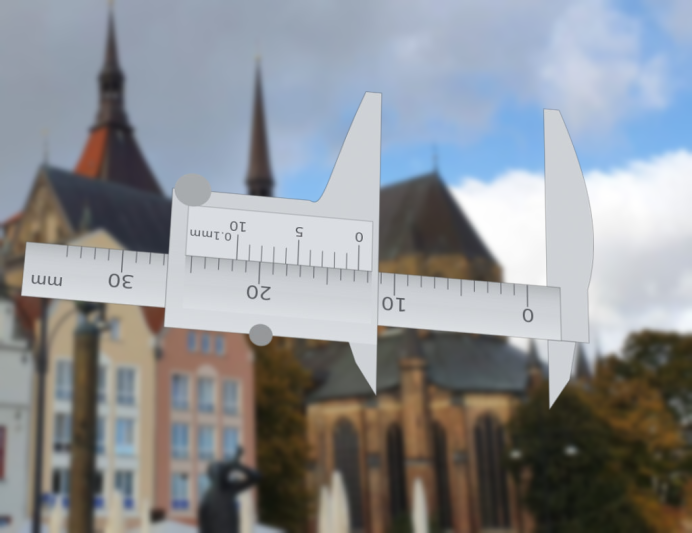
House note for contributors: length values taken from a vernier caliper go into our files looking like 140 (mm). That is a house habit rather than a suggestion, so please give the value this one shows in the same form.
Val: 12.7 (mm)
